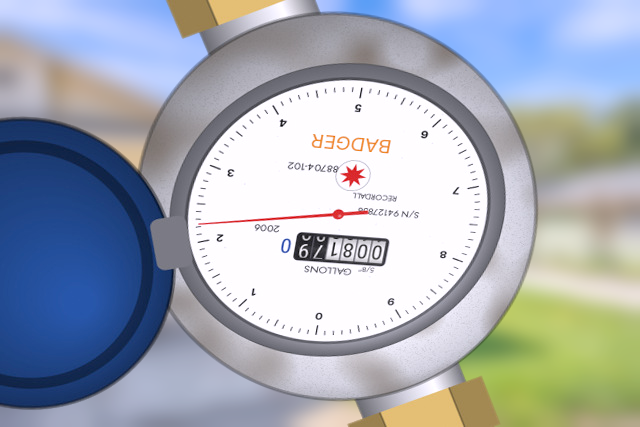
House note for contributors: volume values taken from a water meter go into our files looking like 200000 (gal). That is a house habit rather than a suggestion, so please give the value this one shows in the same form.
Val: 81792.2 (gal)
